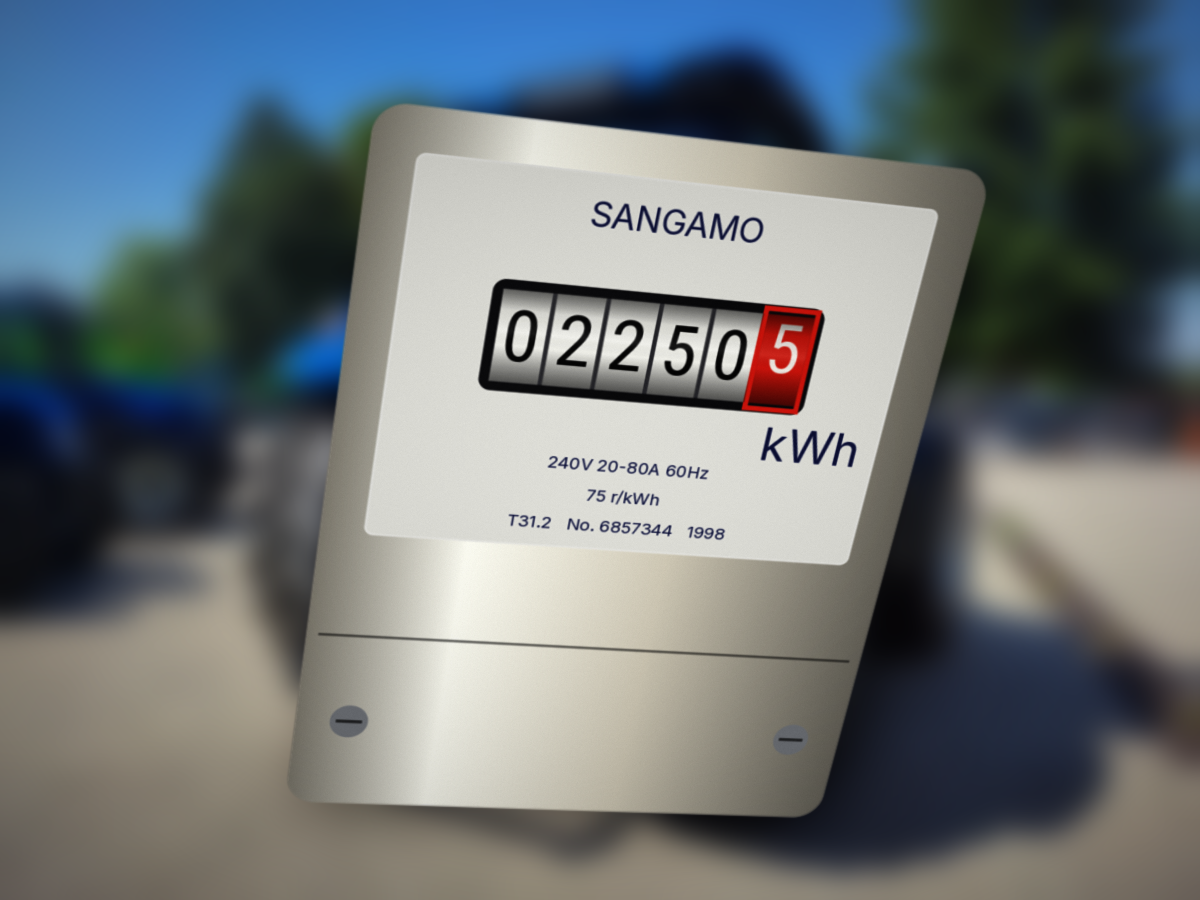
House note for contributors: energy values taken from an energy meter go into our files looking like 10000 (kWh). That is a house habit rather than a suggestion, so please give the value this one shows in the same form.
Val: 2250.5 (kWh)
